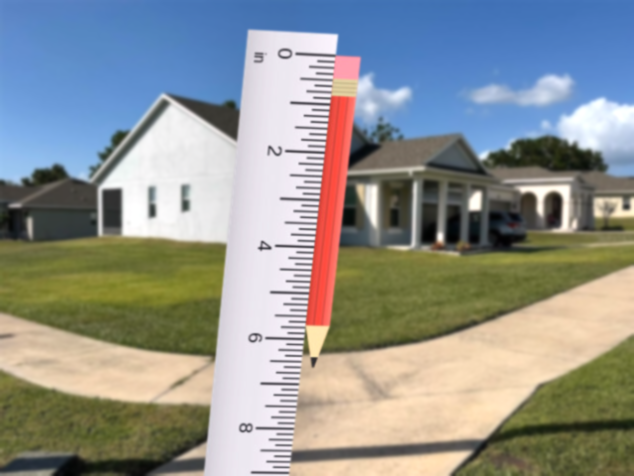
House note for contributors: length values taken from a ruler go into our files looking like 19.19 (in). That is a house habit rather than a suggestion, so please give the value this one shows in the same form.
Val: 6.625 (in)
